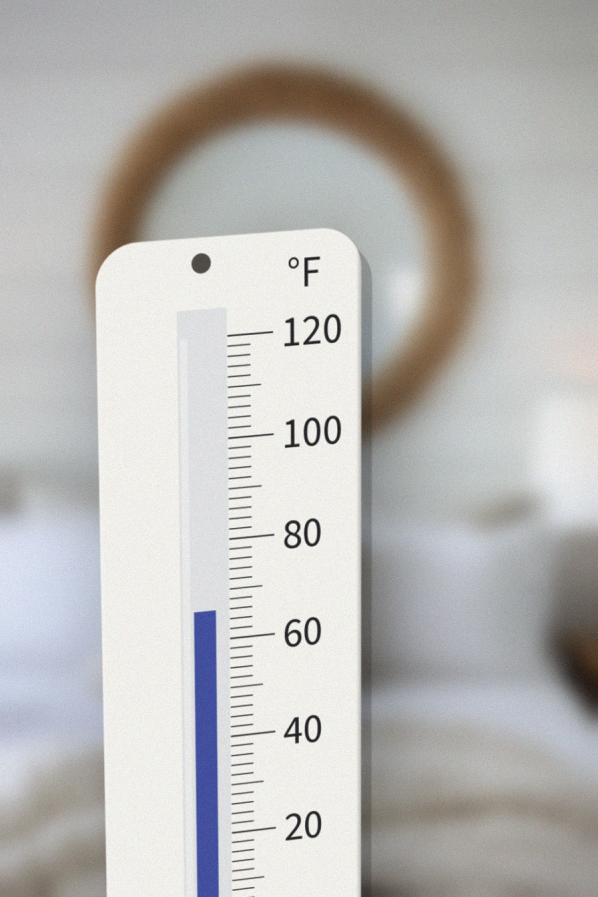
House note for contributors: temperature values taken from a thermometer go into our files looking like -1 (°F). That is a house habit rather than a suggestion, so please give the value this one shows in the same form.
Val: 66 (°F)
